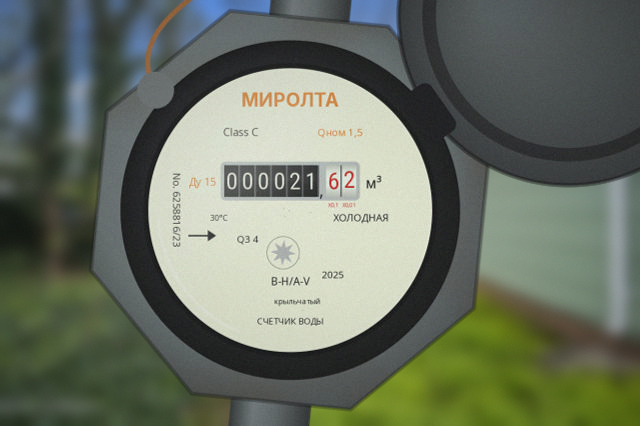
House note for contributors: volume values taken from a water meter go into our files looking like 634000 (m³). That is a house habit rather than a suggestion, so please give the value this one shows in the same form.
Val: 21.62 (m³)
